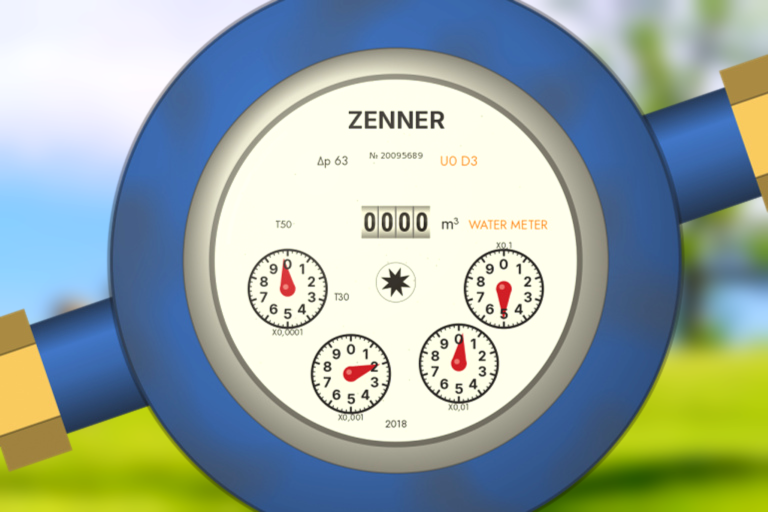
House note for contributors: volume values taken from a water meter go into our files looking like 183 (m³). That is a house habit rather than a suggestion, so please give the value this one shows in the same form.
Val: 0.5019 (m³)
